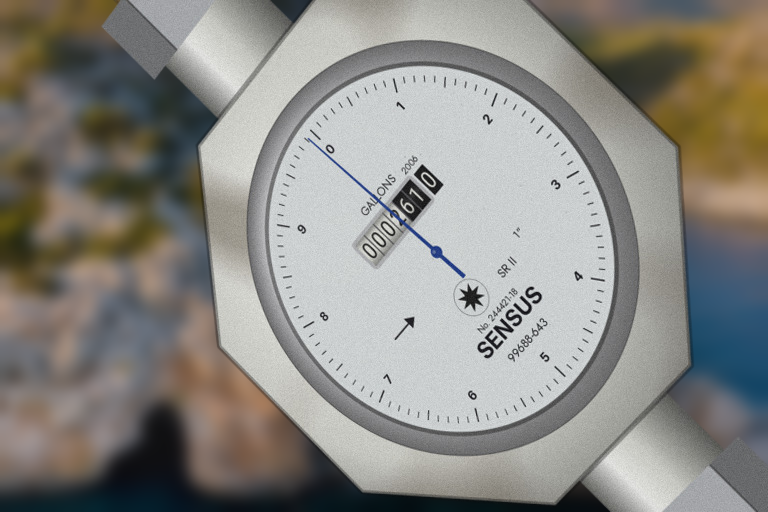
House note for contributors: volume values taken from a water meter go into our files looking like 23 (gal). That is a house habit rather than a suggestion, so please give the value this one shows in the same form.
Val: 2609.9 (gal)
